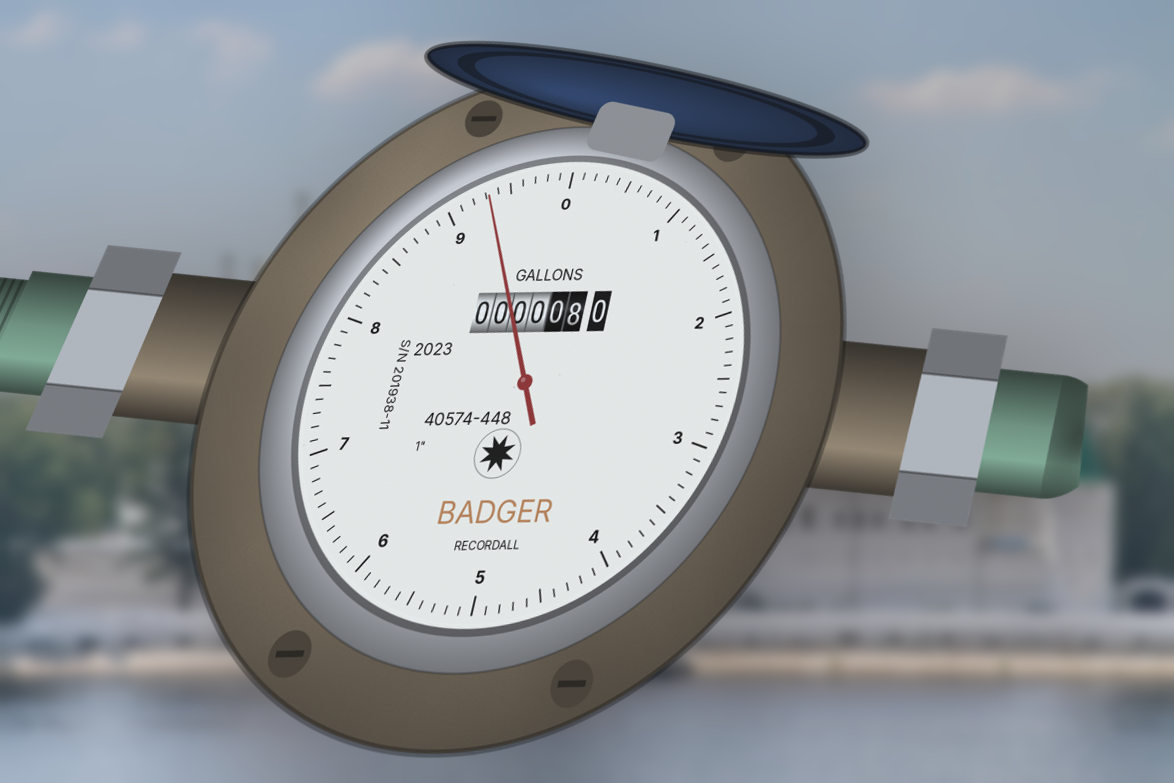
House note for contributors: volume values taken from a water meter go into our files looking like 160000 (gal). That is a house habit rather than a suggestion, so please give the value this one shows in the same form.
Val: 79.3 (gal)
